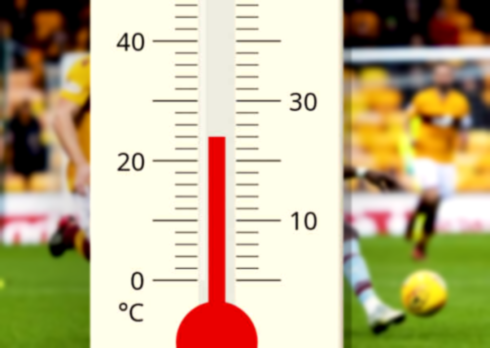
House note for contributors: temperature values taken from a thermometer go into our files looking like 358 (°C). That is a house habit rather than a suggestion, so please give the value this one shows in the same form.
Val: 24 (°C)
